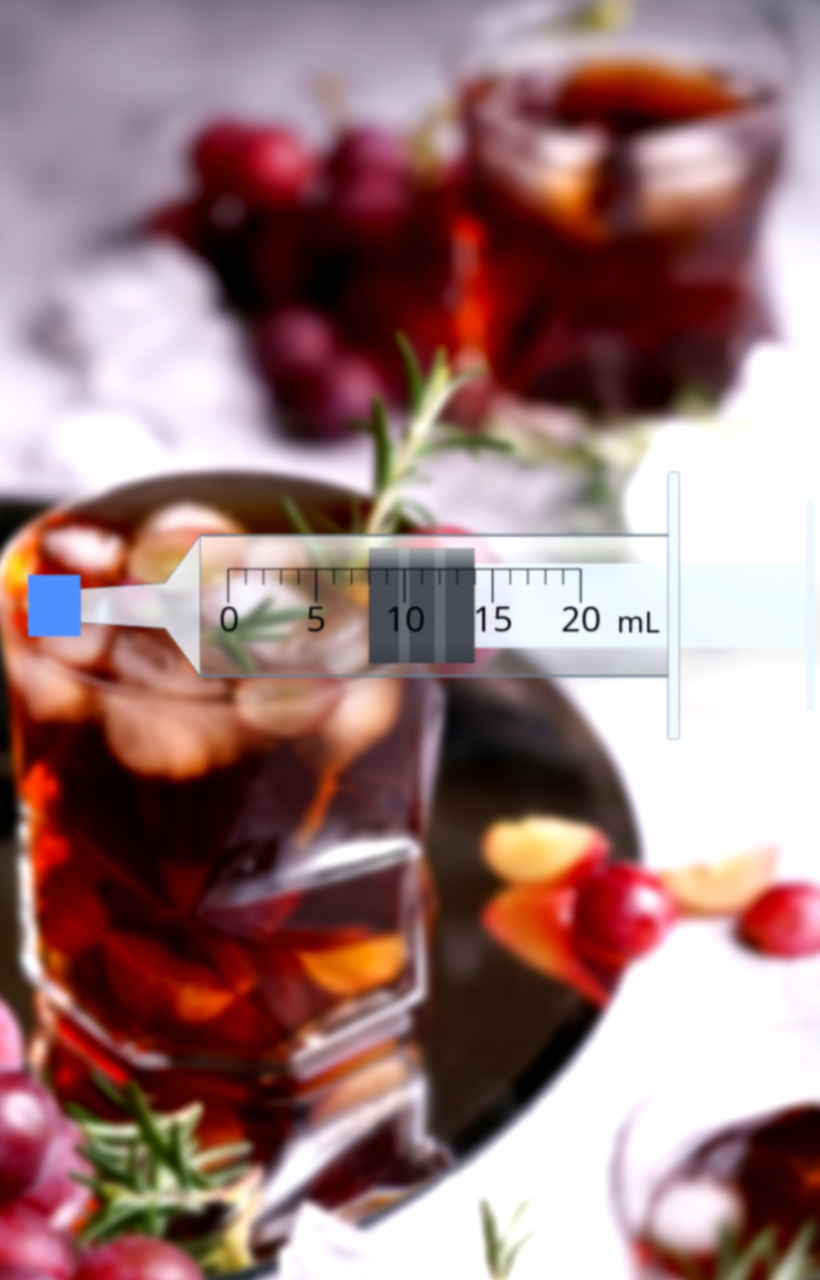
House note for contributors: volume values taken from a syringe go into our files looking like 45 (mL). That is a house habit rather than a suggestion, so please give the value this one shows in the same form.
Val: 8 (mL)
